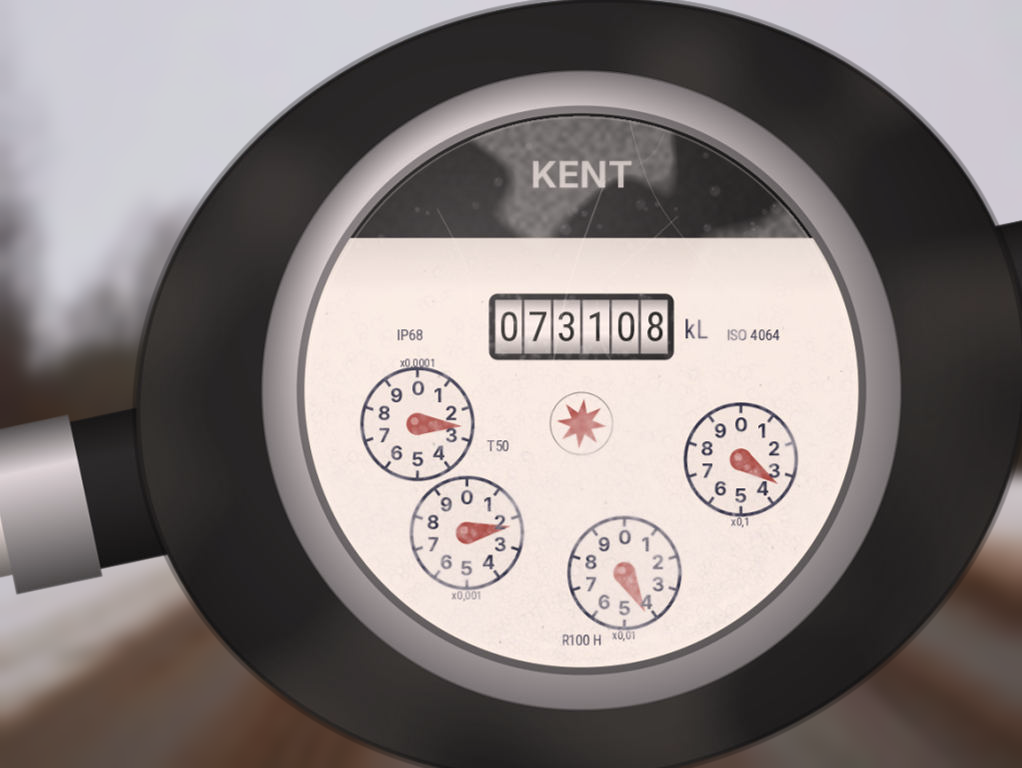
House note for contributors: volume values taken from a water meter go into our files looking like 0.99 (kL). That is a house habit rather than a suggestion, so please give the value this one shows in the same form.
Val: 73108.3422 (kL)
